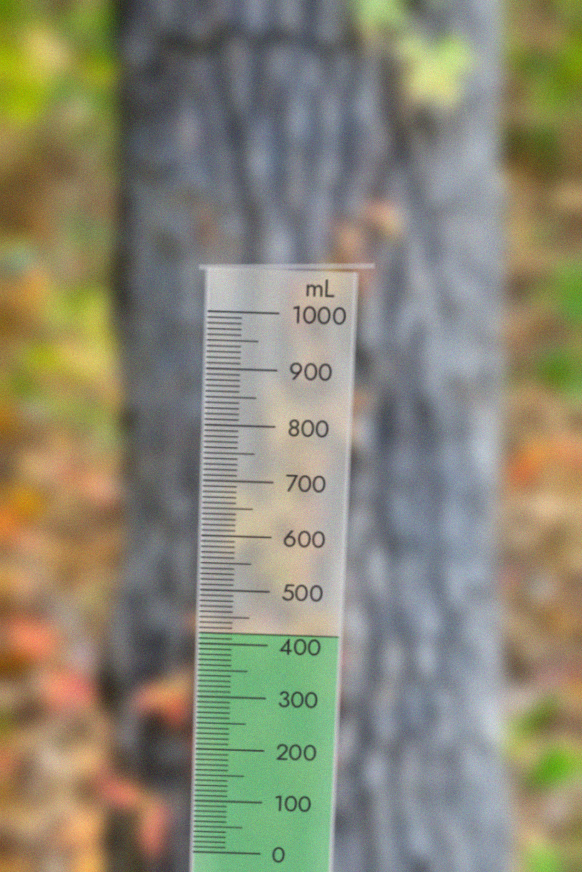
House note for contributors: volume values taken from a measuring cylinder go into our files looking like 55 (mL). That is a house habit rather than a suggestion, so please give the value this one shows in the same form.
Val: 420 (mL)
